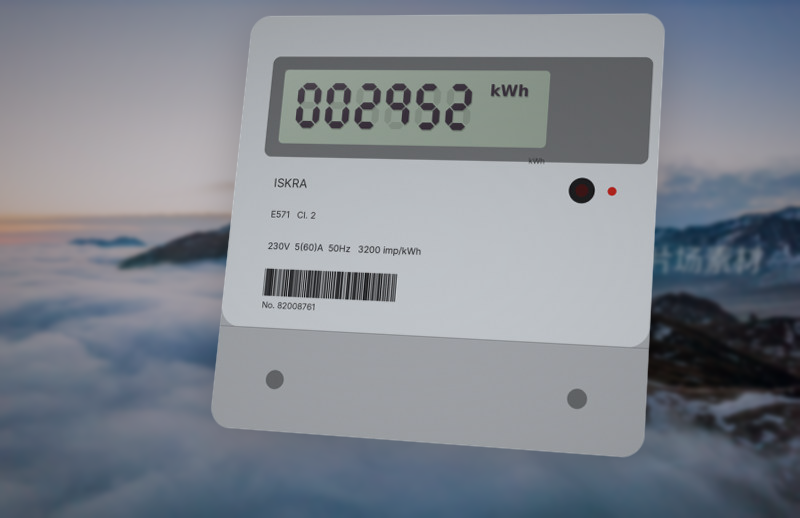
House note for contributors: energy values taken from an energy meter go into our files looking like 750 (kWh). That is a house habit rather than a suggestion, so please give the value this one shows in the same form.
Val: 2952 (kWh)
